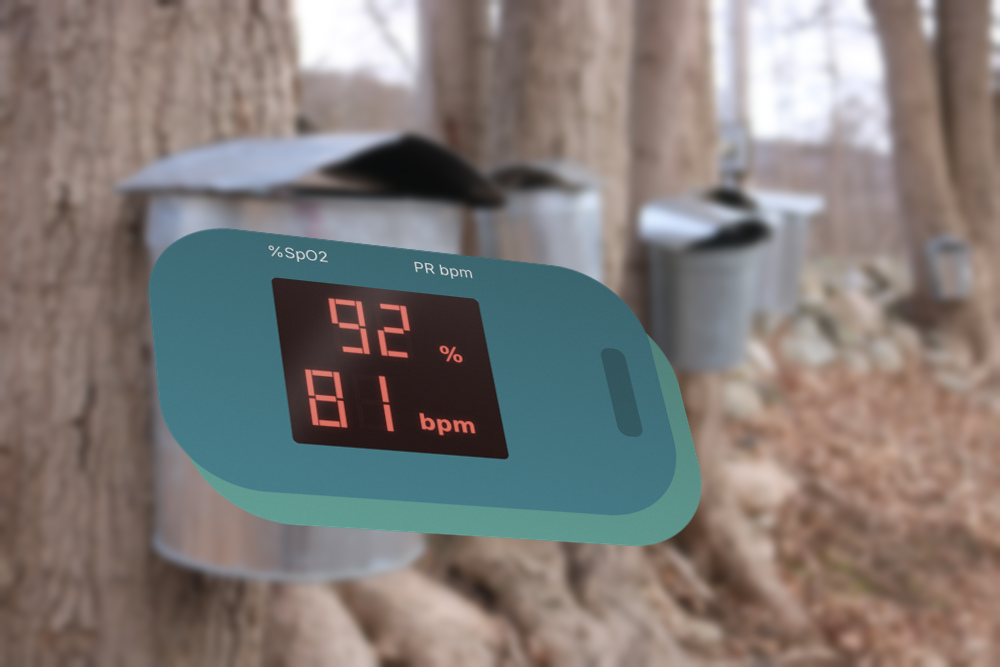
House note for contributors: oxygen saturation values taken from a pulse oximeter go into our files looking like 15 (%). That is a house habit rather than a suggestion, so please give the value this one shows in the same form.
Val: 92 (%)
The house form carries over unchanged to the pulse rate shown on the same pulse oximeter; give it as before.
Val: 81 (bpm)
